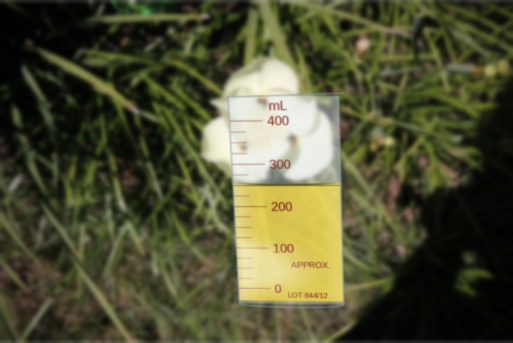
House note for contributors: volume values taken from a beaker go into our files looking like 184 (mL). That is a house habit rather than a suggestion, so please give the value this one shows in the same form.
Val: 250 (mL)
